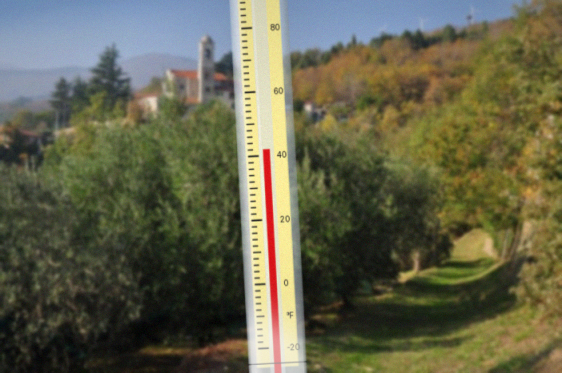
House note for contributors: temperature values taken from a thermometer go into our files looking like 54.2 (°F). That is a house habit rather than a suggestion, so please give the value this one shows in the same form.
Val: 42 (°F)
